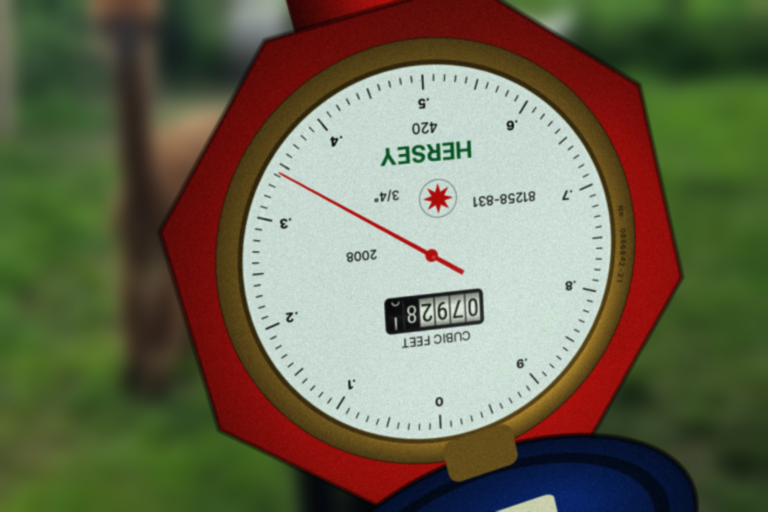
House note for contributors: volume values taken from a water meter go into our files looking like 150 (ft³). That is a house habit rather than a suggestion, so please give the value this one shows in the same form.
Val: 79281.34 (ft³)
